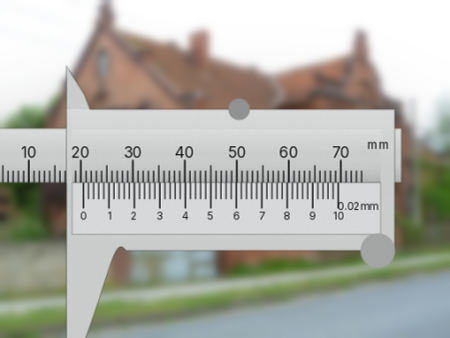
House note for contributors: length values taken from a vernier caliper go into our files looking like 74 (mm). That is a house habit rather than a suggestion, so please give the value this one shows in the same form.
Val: 20.5 (mm)
